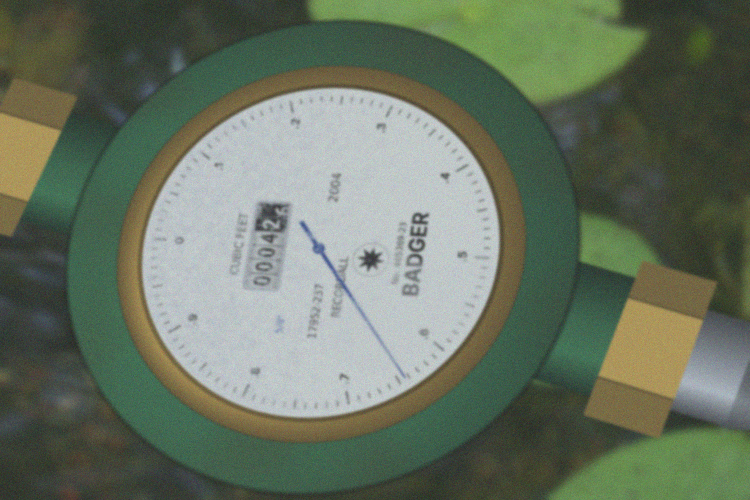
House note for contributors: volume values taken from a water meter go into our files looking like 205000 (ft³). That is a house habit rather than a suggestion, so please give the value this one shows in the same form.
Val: 425.64 (ft³)
